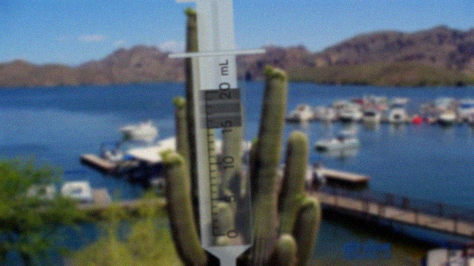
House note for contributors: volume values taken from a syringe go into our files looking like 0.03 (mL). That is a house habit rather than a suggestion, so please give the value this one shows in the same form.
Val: 15 (mL)
